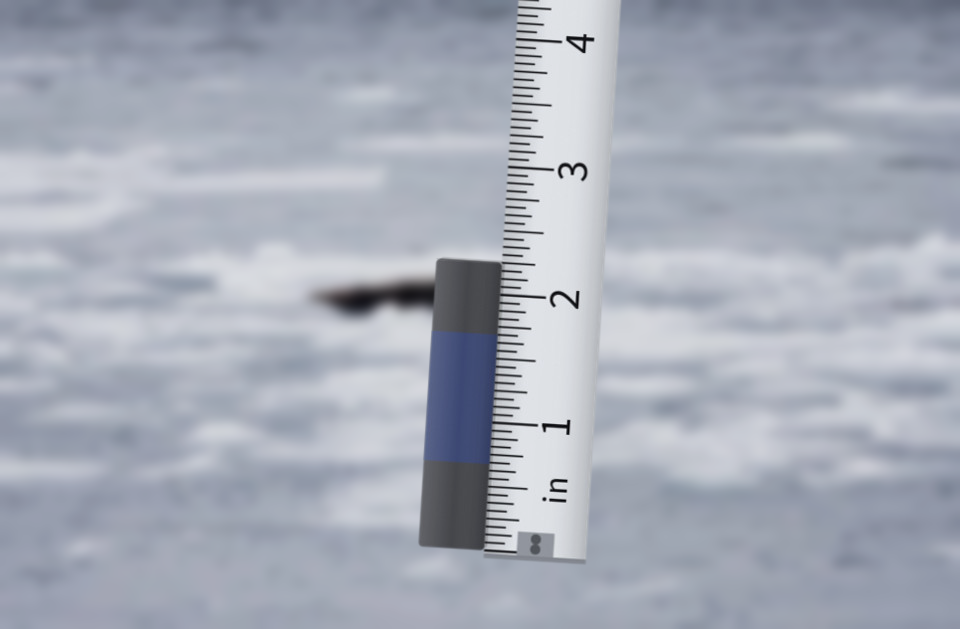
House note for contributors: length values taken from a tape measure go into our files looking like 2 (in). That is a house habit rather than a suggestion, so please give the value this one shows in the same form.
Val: 2.25 (in)
